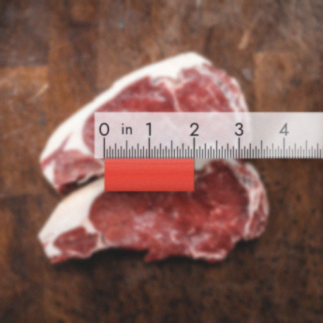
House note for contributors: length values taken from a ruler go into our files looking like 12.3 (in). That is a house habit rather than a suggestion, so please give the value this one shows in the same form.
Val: 2 (in)
